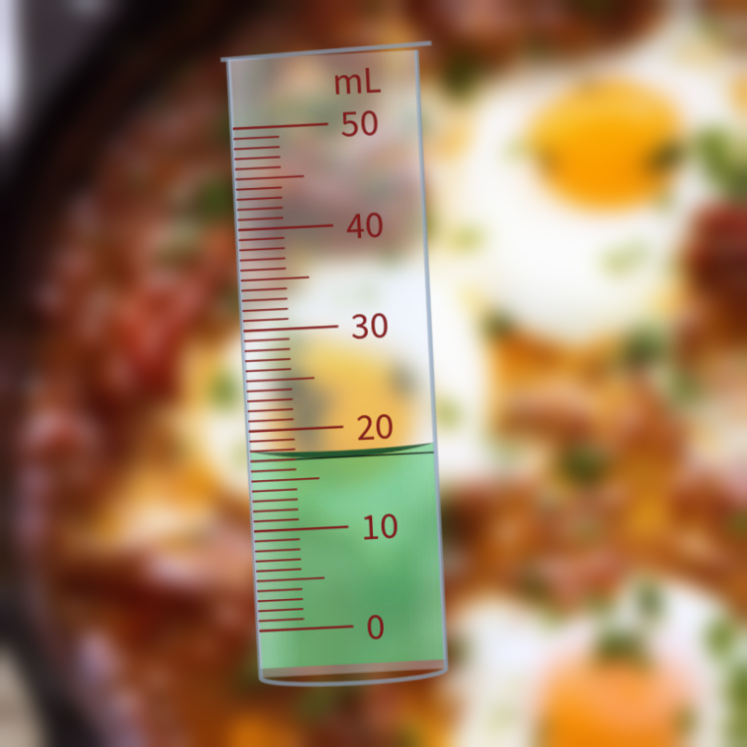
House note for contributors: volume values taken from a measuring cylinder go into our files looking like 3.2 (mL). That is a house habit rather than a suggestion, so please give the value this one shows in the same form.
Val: 17 (mL)
